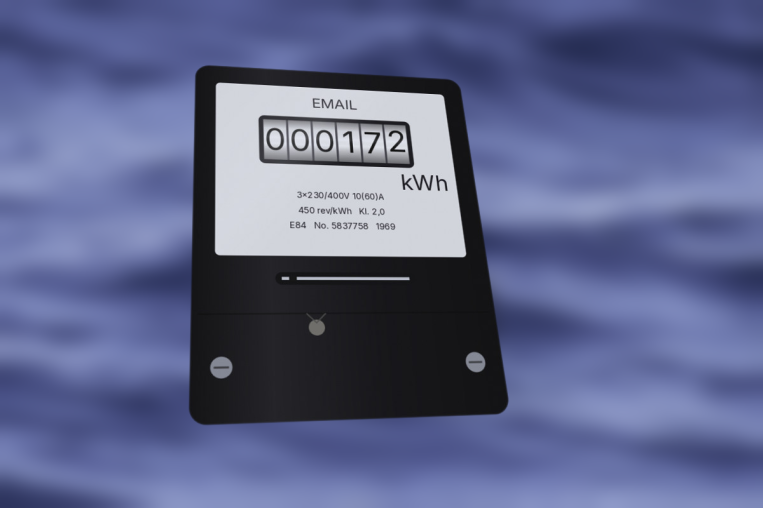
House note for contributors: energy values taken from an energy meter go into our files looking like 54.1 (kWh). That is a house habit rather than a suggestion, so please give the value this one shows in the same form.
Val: 172 (kWh)
